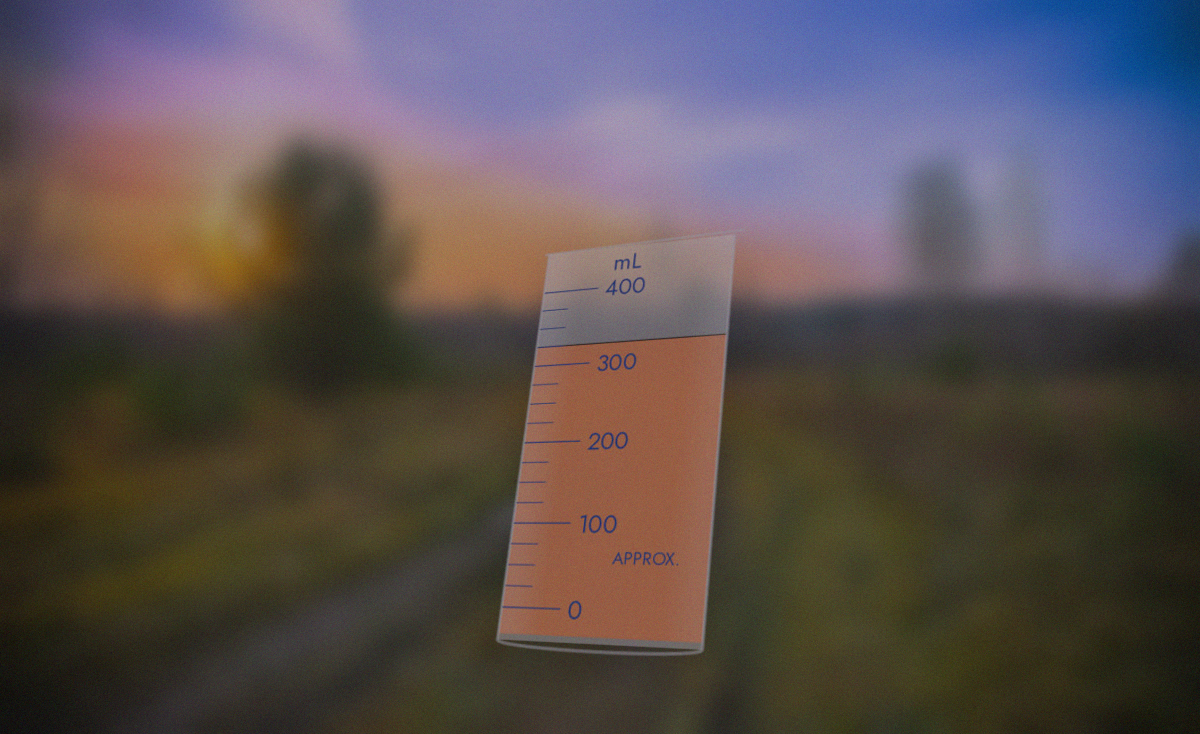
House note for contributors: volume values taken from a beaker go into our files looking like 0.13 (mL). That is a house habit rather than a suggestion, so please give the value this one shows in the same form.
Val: 325 (mL)
